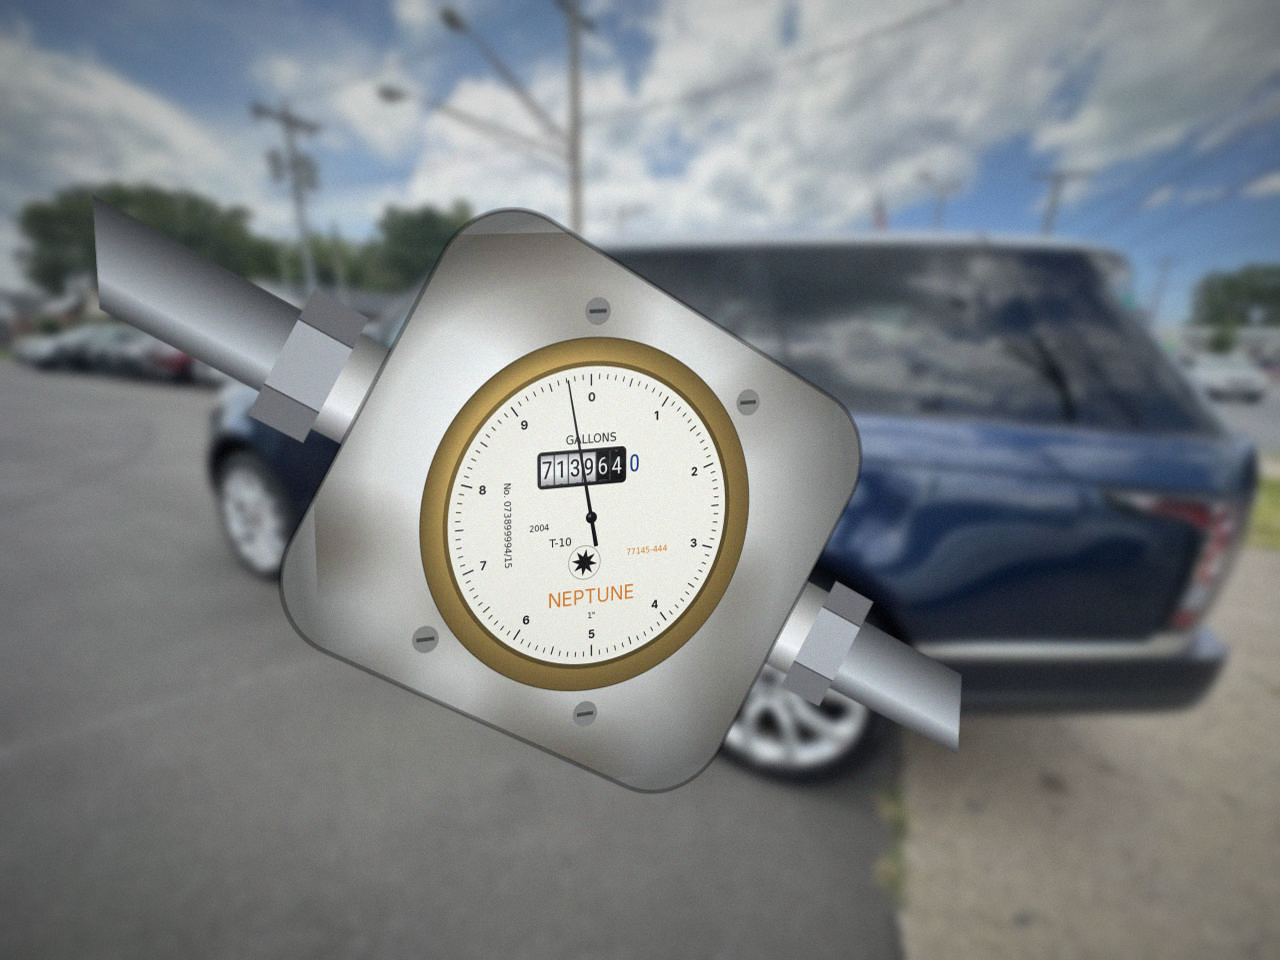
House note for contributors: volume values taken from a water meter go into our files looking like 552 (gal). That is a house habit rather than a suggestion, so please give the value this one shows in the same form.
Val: 7139639.7 (gal)
